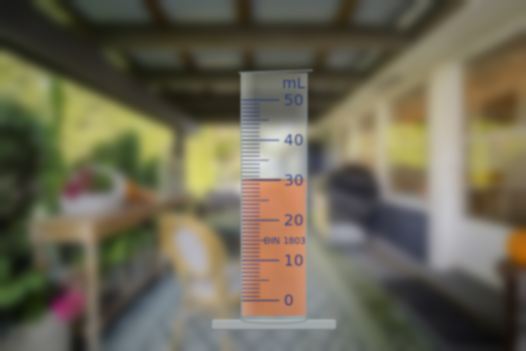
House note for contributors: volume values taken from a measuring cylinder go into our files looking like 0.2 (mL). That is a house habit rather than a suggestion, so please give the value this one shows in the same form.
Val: 30 (mL)
